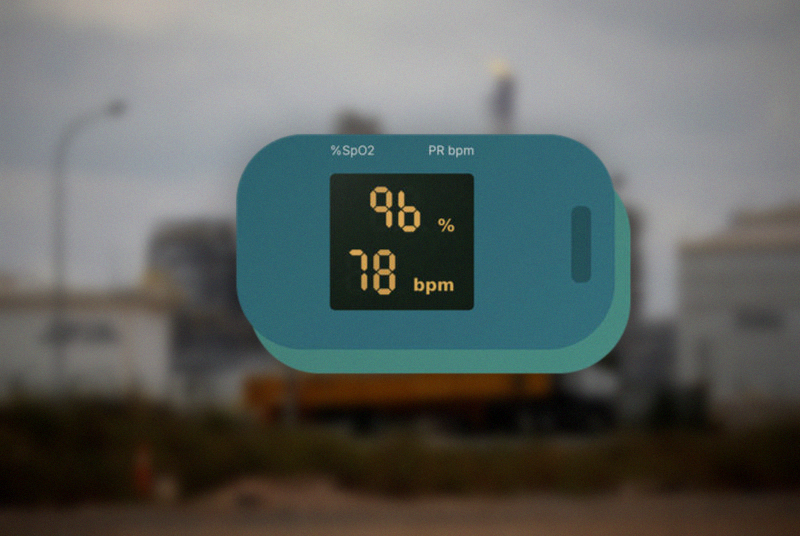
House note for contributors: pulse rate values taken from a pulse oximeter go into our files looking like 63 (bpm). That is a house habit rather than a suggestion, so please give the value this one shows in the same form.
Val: 78 (bpm)
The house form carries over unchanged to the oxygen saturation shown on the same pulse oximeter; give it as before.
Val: 96 (%)
